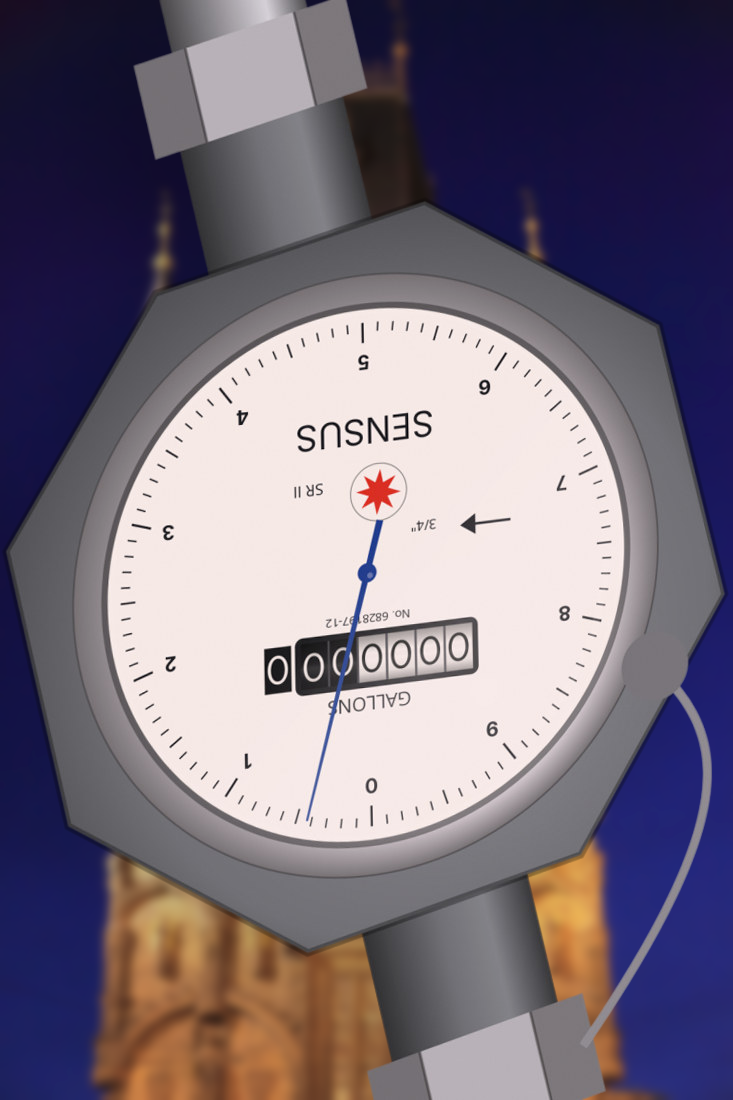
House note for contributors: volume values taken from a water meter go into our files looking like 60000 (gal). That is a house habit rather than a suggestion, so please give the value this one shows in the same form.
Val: 0.4 (gal)
